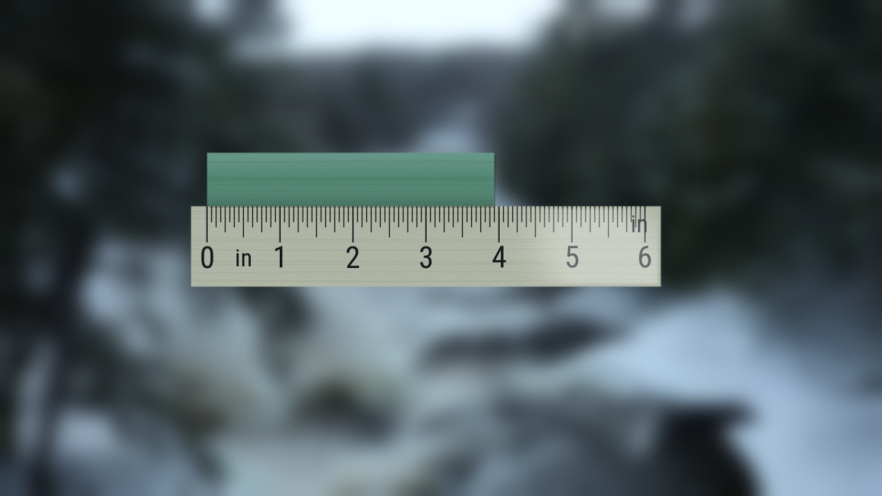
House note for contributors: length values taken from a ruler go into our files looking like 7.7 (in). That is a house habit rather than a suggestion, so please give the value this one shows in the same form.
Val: 3.9375 (in)
